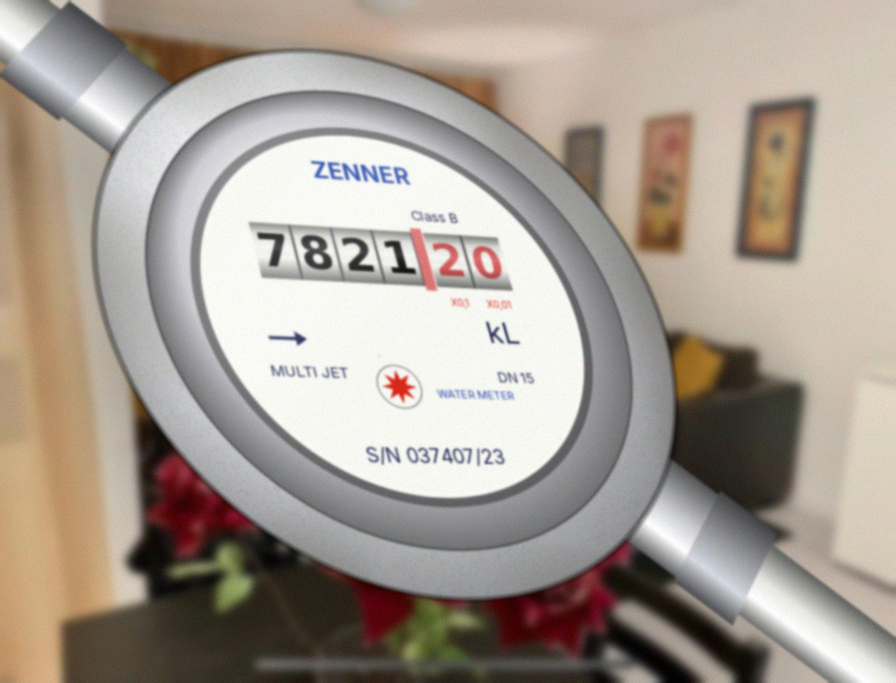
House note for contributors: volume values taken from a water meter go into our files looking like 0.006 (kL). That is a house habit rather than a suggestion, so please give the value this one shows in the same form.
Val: 7821.20 (kL)
